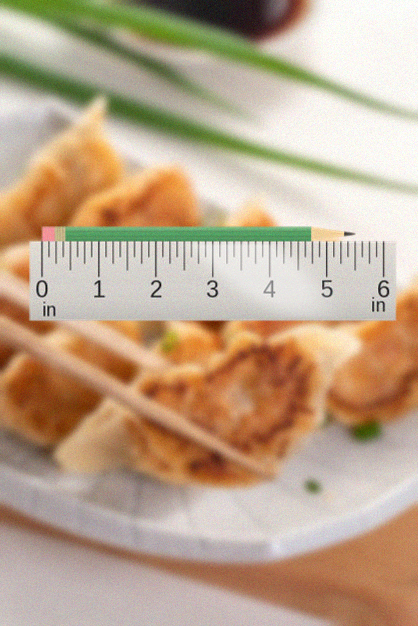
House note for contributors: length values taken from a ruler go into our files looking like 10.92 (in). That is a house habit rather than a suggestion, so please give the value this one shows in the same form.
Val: 5.5 (in)
